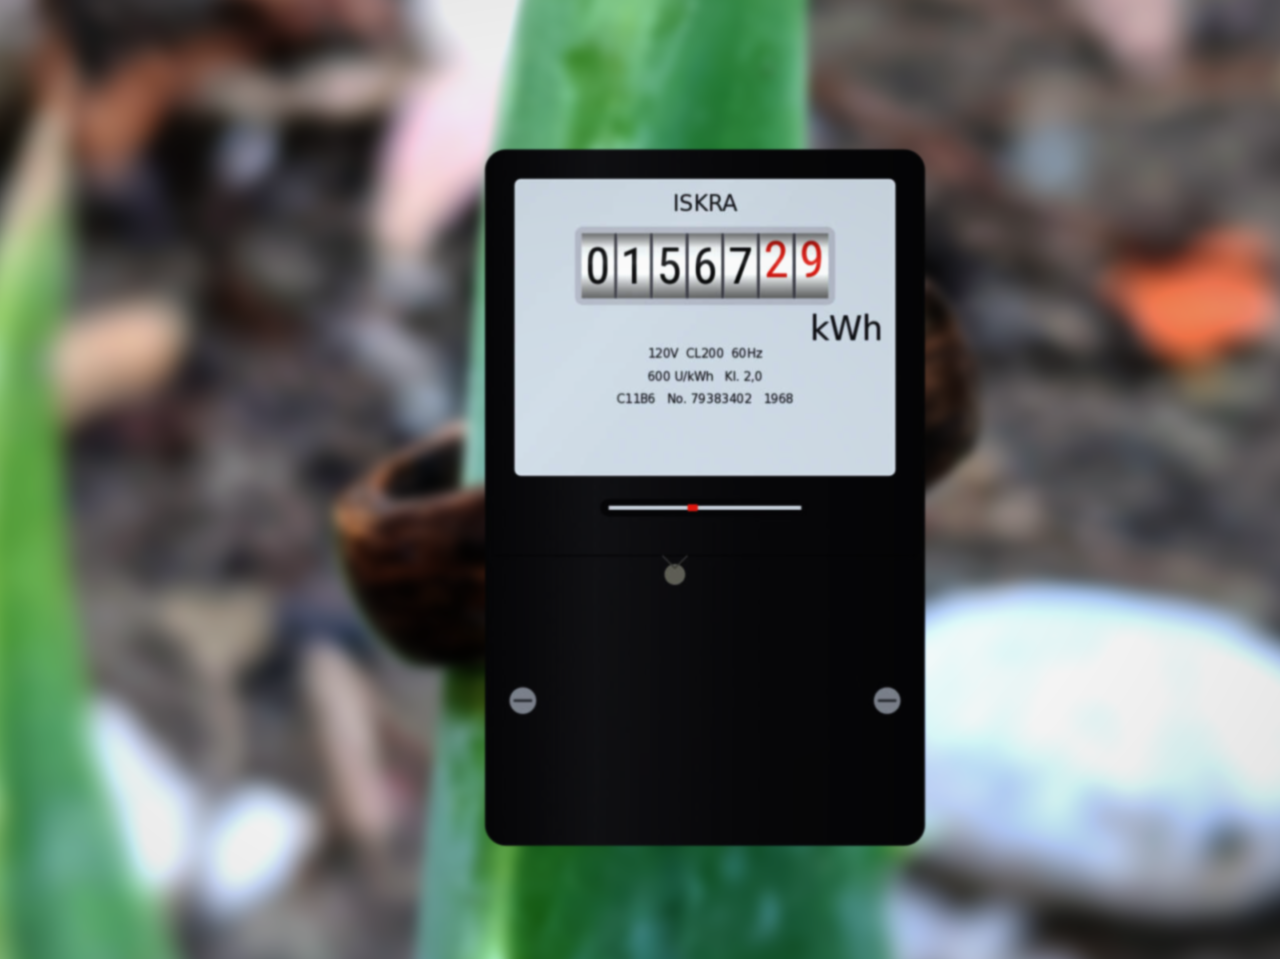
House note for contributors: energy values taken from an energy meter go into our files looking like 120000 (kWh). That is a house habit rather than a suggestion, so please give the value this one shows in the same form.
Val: 1567.29 (kWh)
